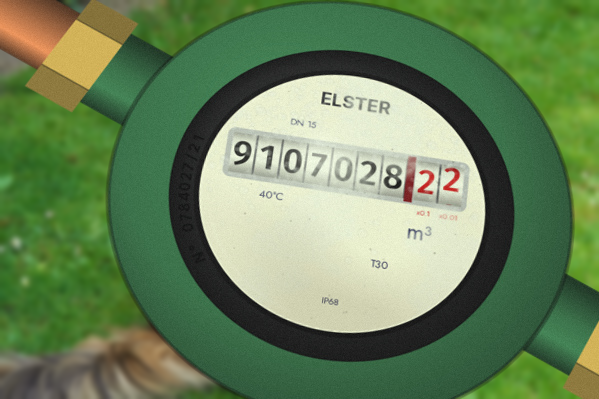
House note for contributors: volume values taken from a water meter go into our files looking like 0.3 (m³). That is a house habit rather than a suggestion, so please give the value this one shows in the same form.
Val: 9107028.22 (m³)
